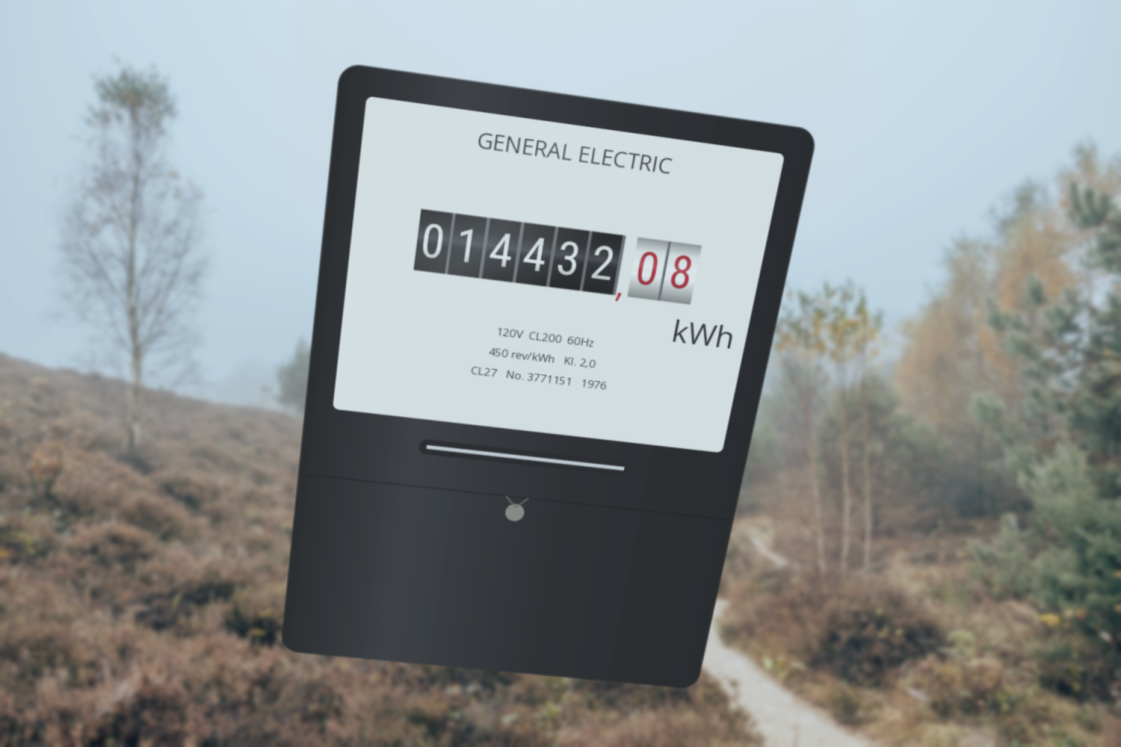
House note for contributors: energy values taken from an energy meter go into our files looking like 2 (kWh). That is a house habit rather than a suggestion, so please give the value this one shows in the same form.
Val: 14432.08 (kWh)
